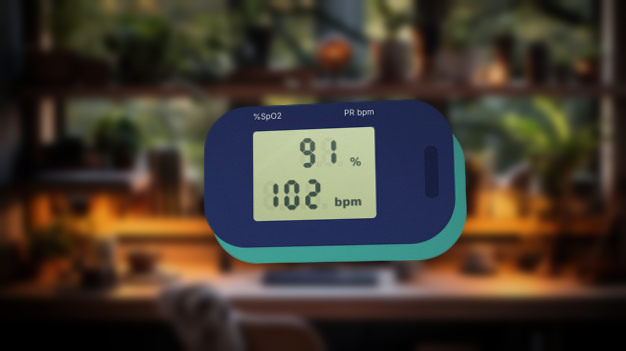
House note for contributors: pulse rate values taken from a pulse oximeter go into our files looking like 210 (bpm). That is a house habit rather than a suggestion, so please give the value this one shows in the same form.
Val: 102 (bpm)
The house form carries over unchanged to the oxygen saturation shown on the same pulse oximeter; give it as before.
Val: 91 (%)
